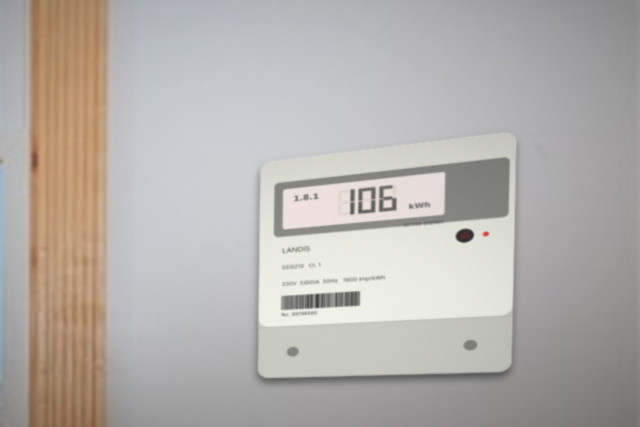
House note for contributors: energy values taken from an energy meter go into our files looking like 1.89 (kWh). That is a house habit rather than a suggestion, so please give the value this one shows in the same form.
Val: 106 (kWh)
